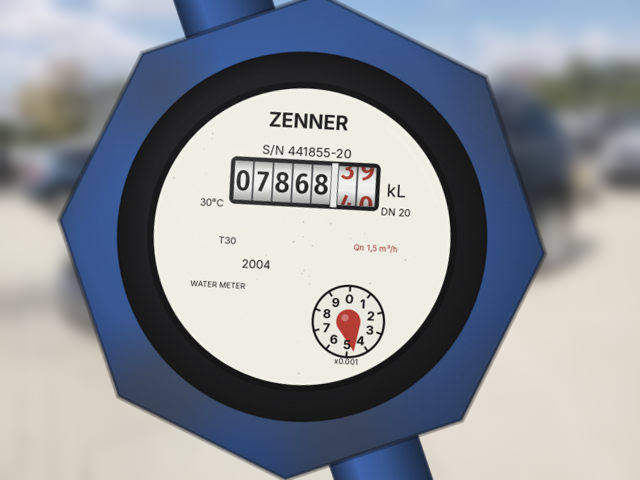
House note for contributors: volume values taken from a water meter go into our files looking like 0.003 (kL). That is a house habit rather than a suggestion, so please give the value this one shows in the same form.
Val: 7868.394 (kL)
